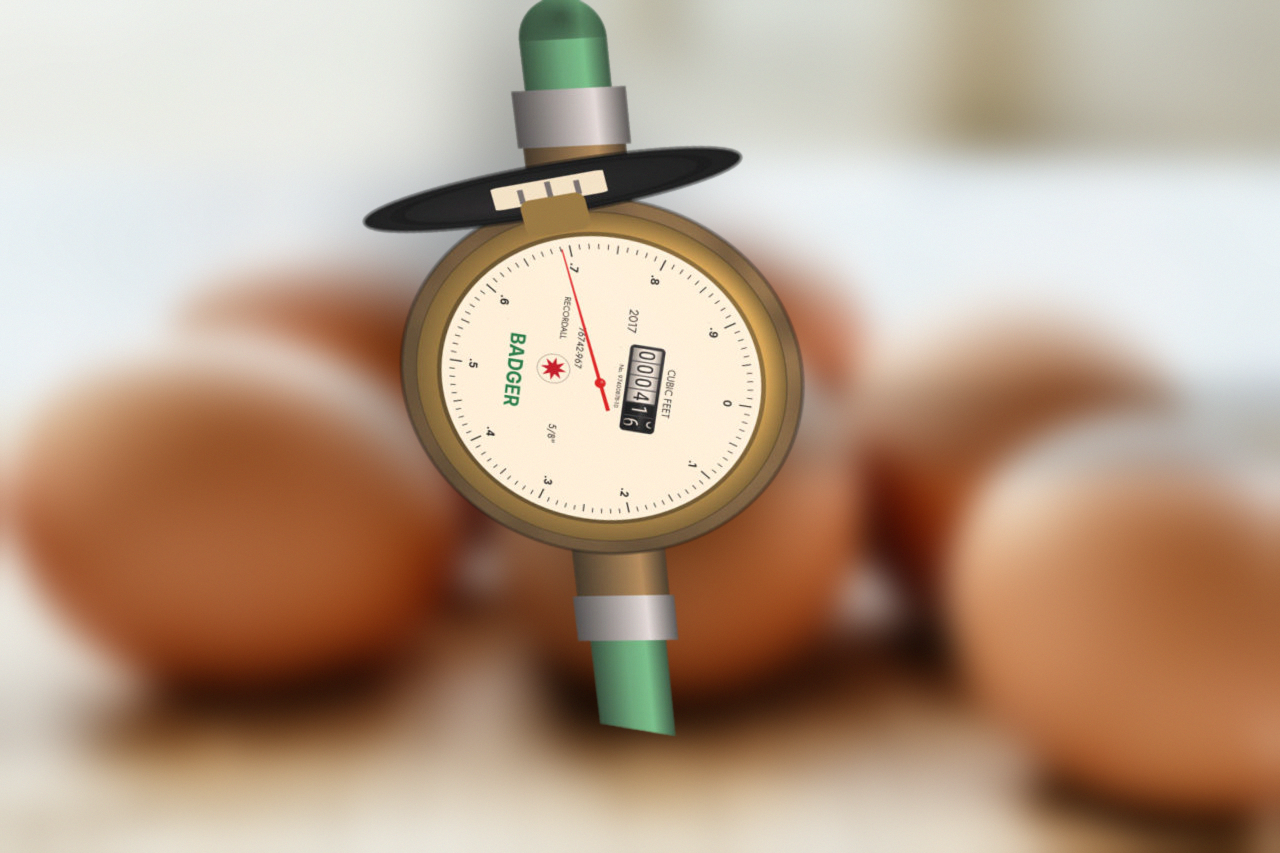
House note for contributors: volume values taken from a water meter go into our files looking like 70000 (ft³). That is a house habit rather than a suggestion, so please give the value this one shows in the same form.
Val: 415.69 (ft³)
